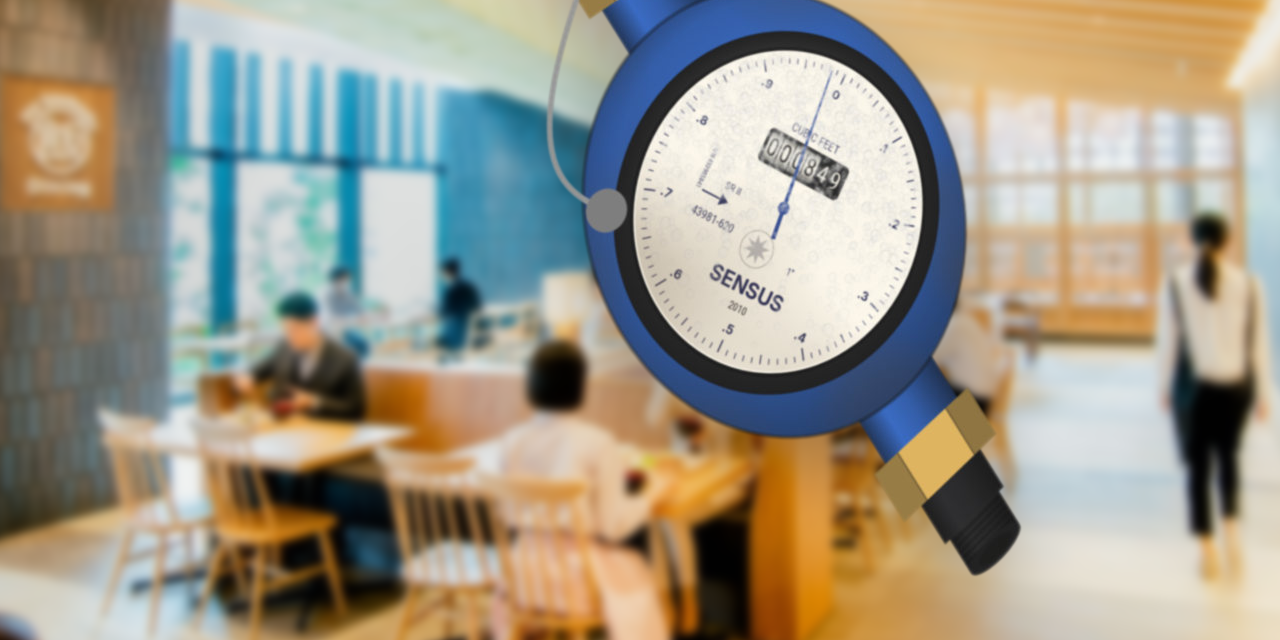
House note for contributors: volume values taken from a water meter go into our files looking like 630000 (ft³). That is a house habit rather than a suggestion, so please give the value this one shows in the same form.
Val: 848.98 (ft³)
